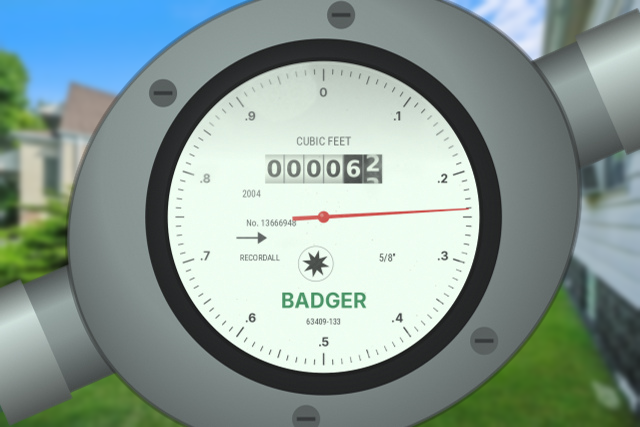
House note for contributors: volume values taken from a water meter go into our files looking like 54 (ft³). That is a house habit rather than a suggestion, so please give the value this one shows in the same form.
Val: 62.24 (ft³)
